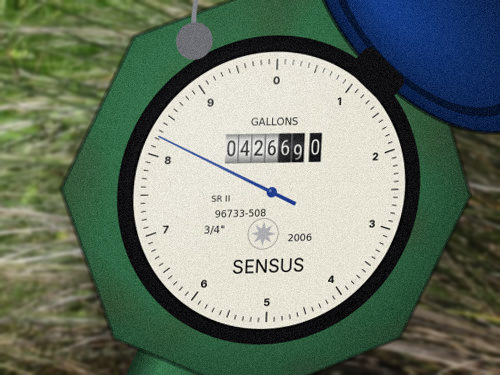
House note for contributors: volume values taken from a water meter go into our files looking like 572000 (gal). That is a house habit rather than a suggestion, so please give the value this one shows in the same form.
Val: 426688.2 (gal)
